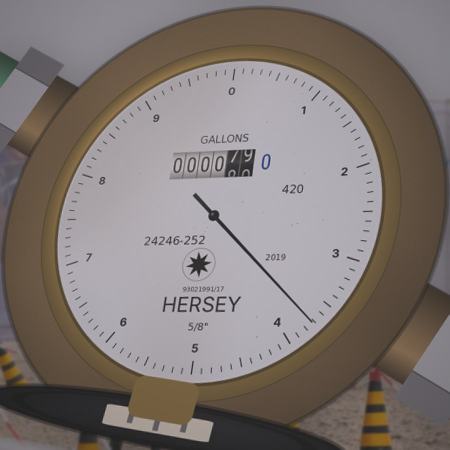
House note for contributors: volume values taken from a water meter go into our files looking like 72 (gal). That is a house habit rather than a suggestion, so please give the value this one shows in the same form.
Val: 793.7 (gal)
